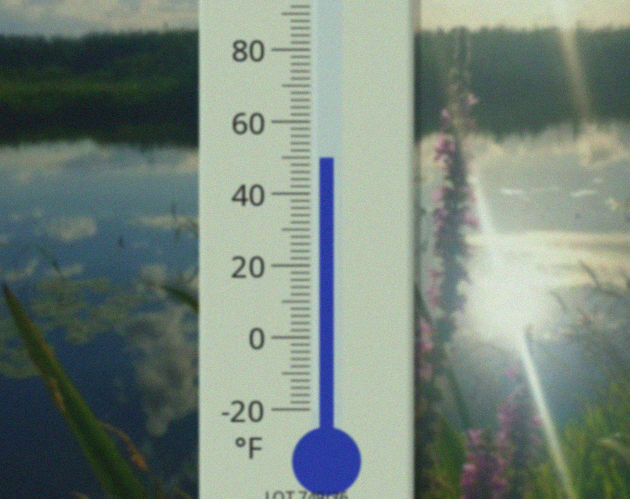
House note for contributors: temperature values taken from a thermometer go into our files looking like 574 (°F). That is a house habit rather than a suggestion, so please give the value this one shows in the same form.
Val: 50 (°F)
